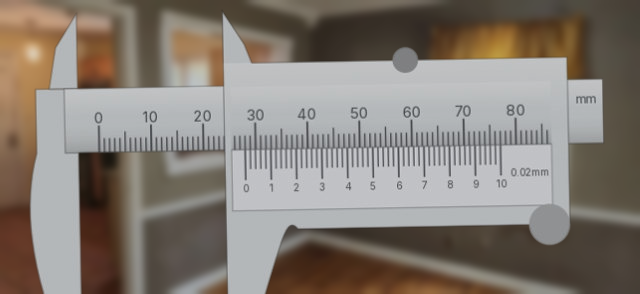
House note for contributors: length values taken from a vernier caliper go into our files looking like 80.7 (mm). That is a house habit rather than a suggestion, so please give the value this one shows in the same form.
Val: 28.0 (mm)
